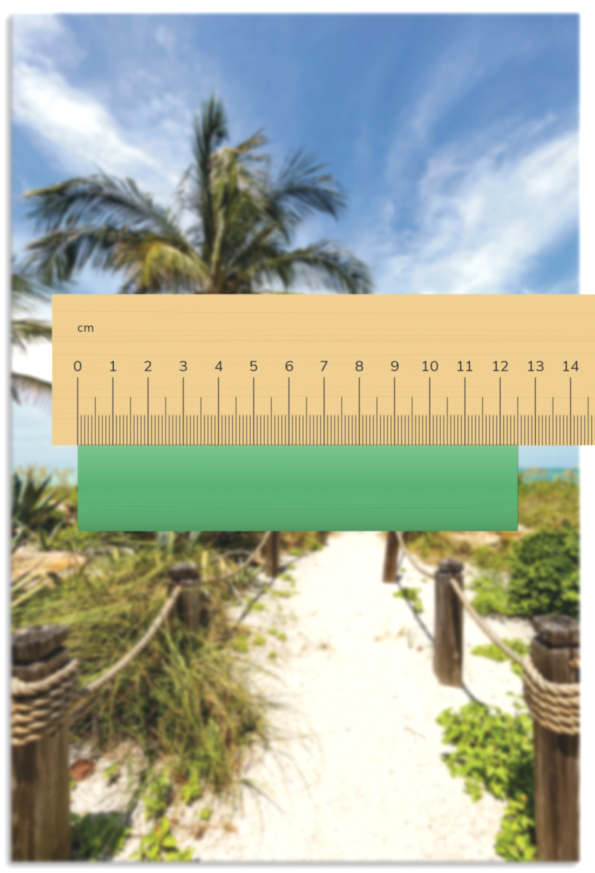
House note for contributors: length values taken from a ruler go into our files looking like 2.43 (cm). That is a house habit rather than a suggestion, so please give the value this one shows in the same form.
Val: 12.5 (cm)
